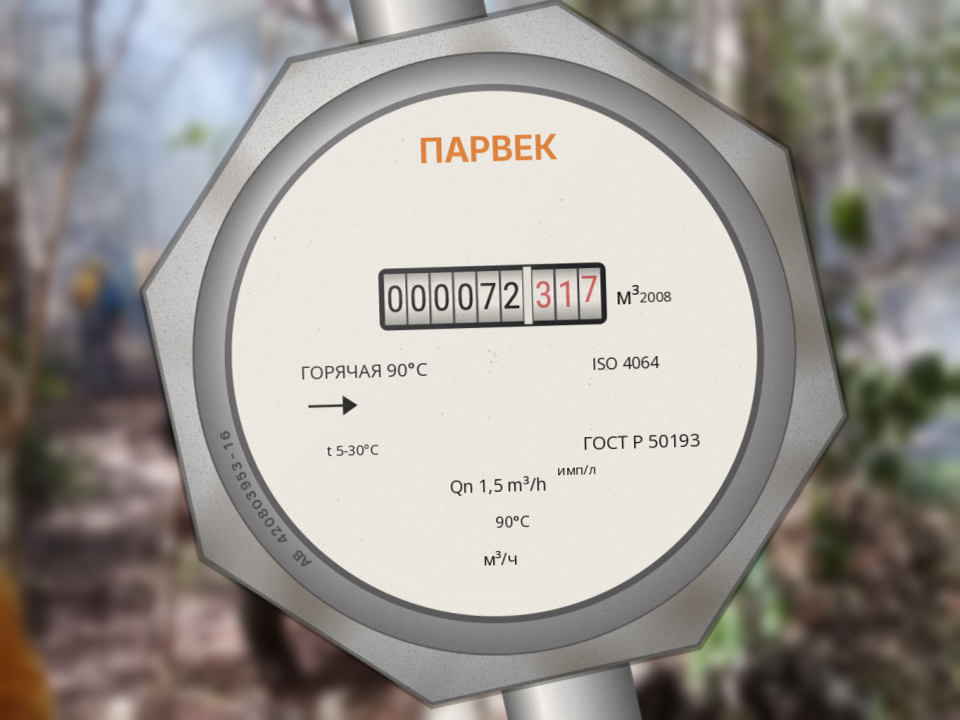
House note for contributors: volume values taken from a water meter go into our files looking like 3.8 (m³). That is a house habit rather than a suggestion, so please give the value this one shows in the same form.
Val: 72.317 (m³)
